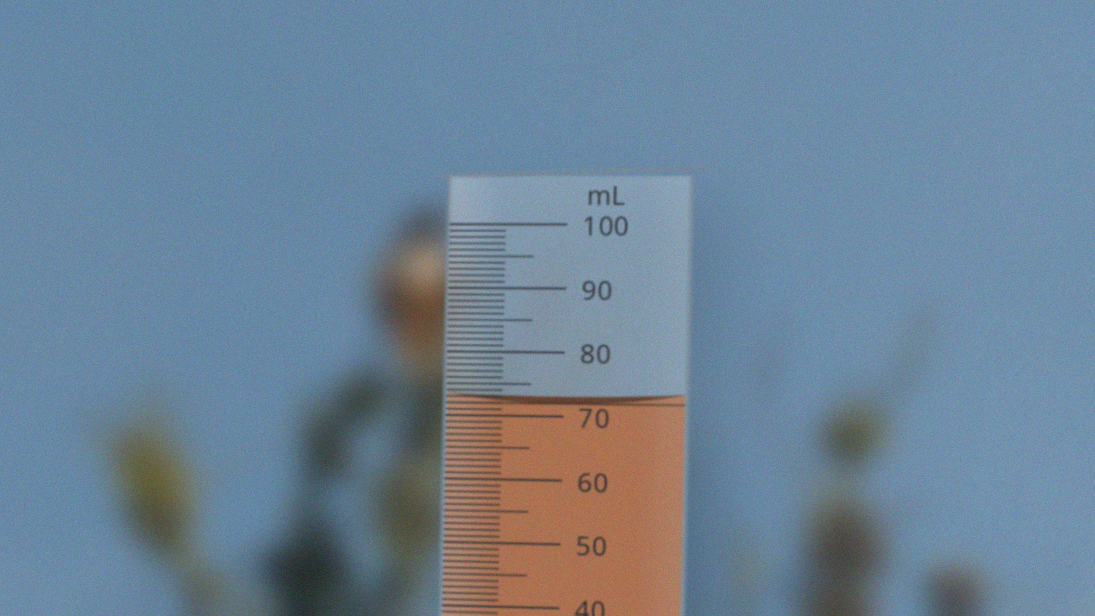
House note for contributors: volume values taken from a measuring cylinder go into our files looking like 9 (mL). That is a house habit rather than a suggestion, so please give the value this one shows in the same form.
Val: 72 (mL)
